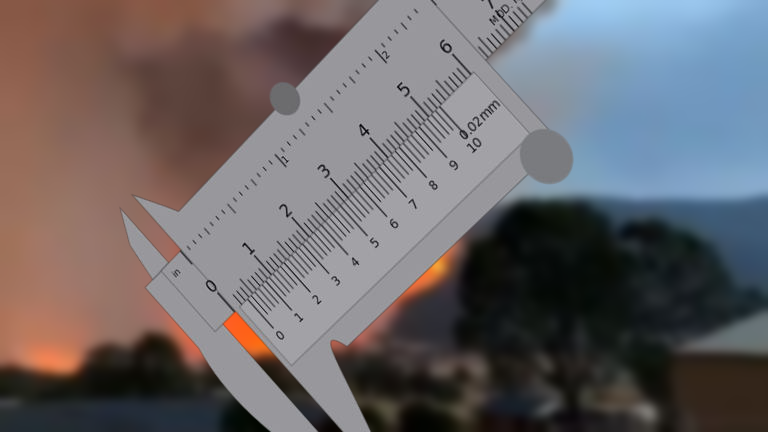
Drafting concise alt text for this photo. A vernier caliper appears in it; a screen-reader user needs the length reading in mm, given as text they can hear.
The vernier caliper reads 3.5 mm
